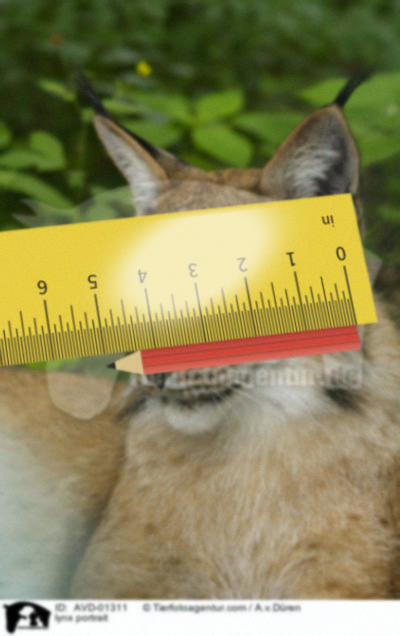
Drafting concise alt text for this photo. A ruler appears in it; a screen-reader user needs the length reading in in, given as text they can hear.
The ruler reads 5 in
